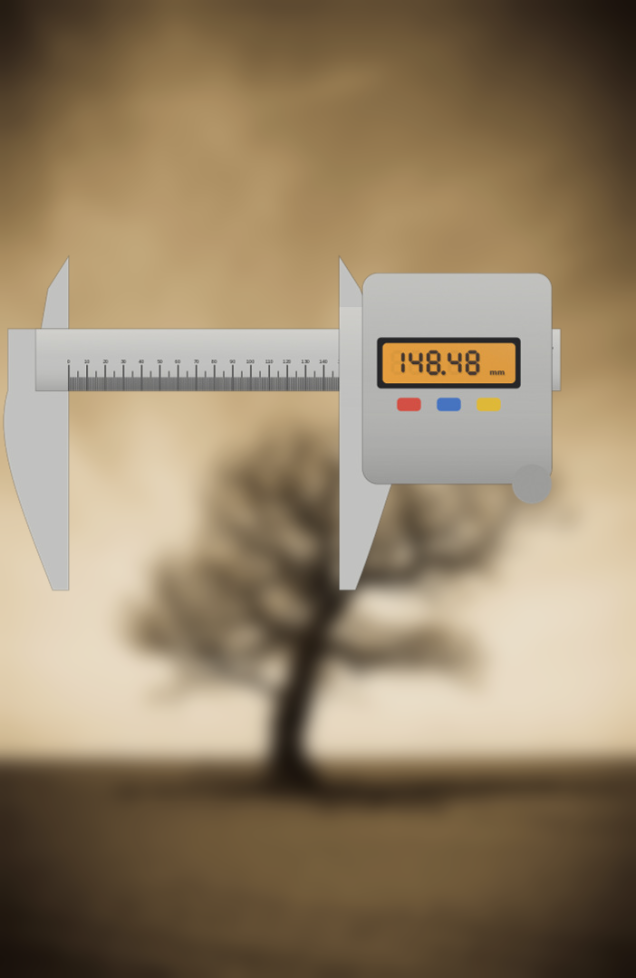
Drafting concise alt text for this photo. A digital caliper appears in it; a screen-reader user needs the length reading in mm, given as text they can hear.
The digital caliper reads 148.48 mm
